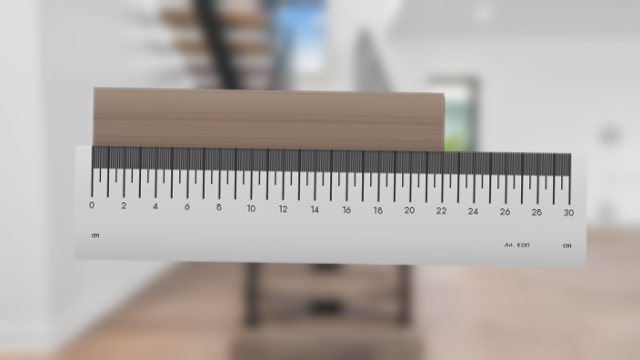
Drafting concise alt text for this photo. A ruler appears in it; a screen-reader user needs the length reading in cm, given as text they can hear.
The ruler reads 22 cm
